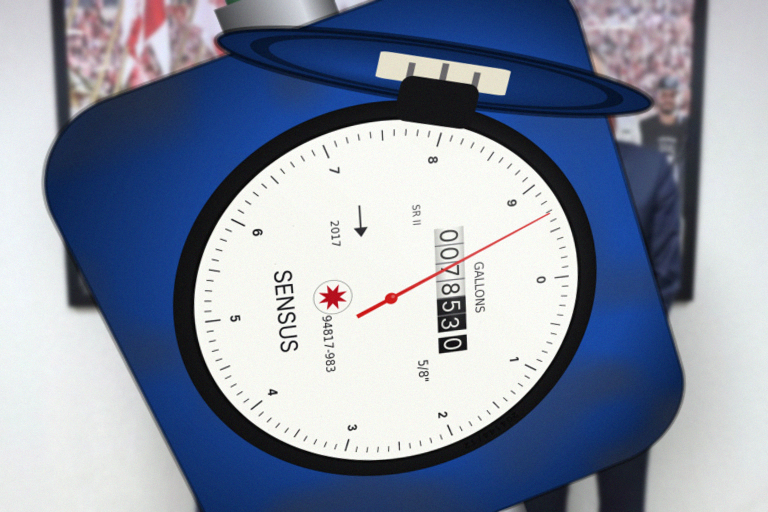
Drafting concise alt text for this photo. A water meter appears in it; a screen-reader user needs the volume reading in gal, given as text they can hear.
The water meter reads 78529.3 gal
